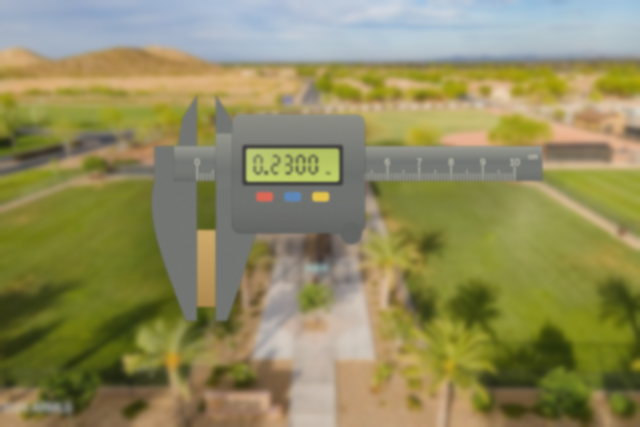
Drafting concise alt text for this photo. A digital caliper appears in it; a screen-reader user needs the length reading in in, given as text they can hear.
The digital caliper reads 0.2300 in
